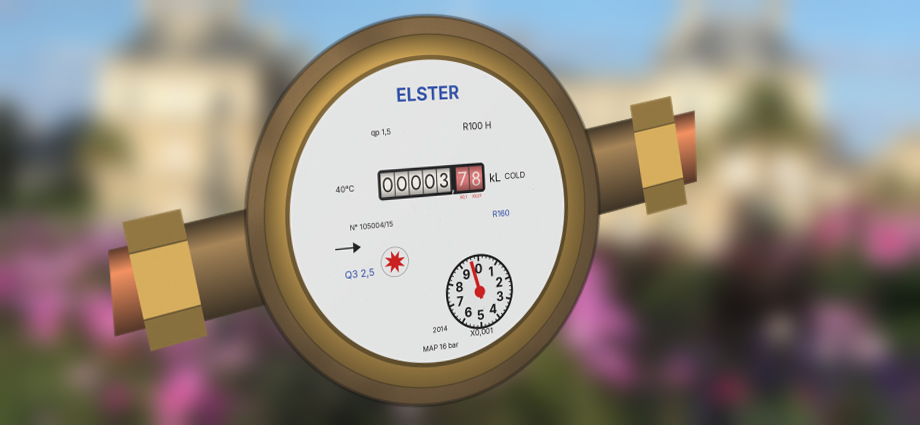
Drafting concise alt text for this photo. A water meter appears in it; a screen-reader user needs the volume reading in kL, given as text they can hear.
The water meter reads 3.779 kL
